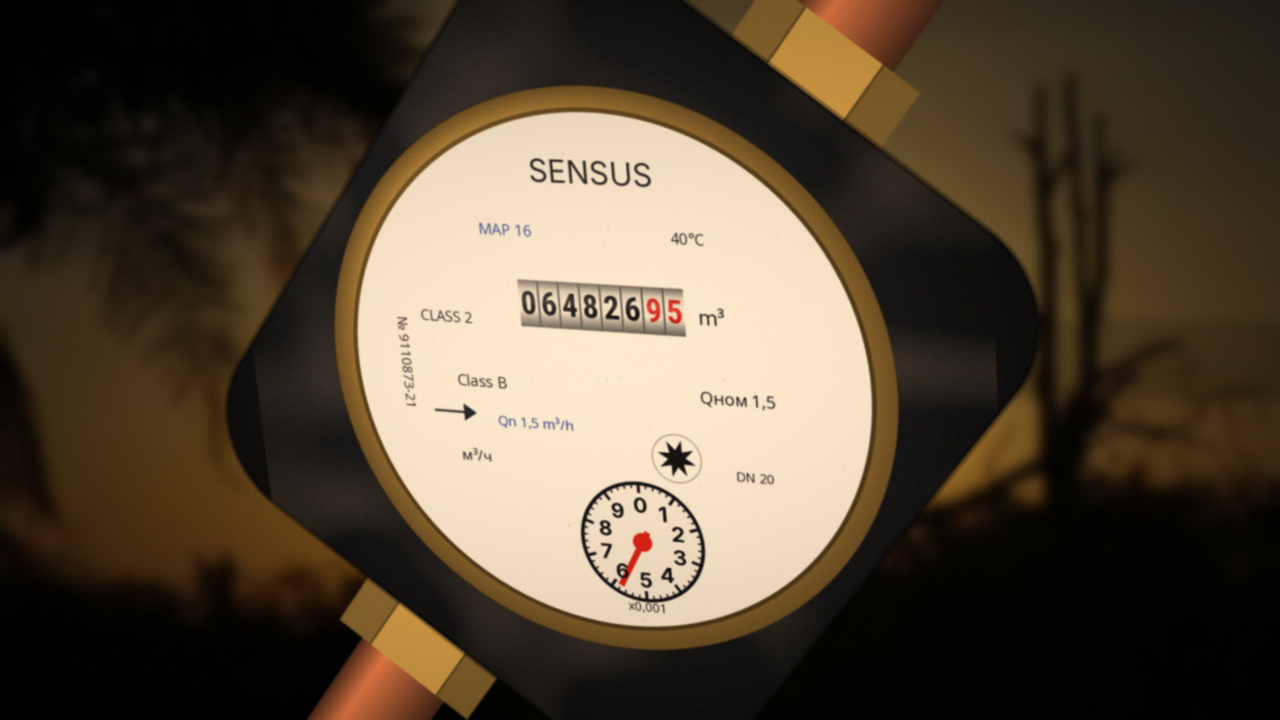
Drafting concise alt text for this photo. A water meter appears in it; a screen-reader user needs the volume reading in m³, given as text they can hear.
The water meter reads 64826.955 m³
